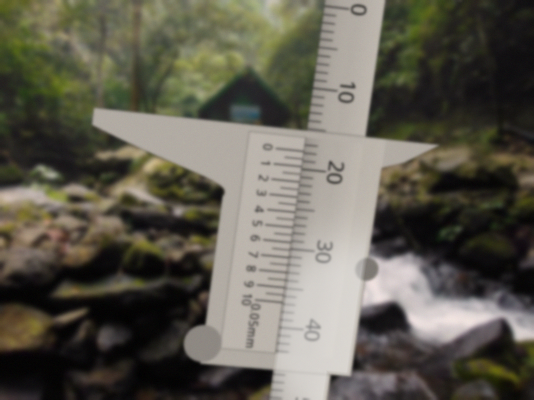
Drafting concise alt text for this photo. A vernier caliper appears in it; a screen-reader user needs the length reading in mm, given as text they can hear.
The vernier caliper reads 17.8 mm
